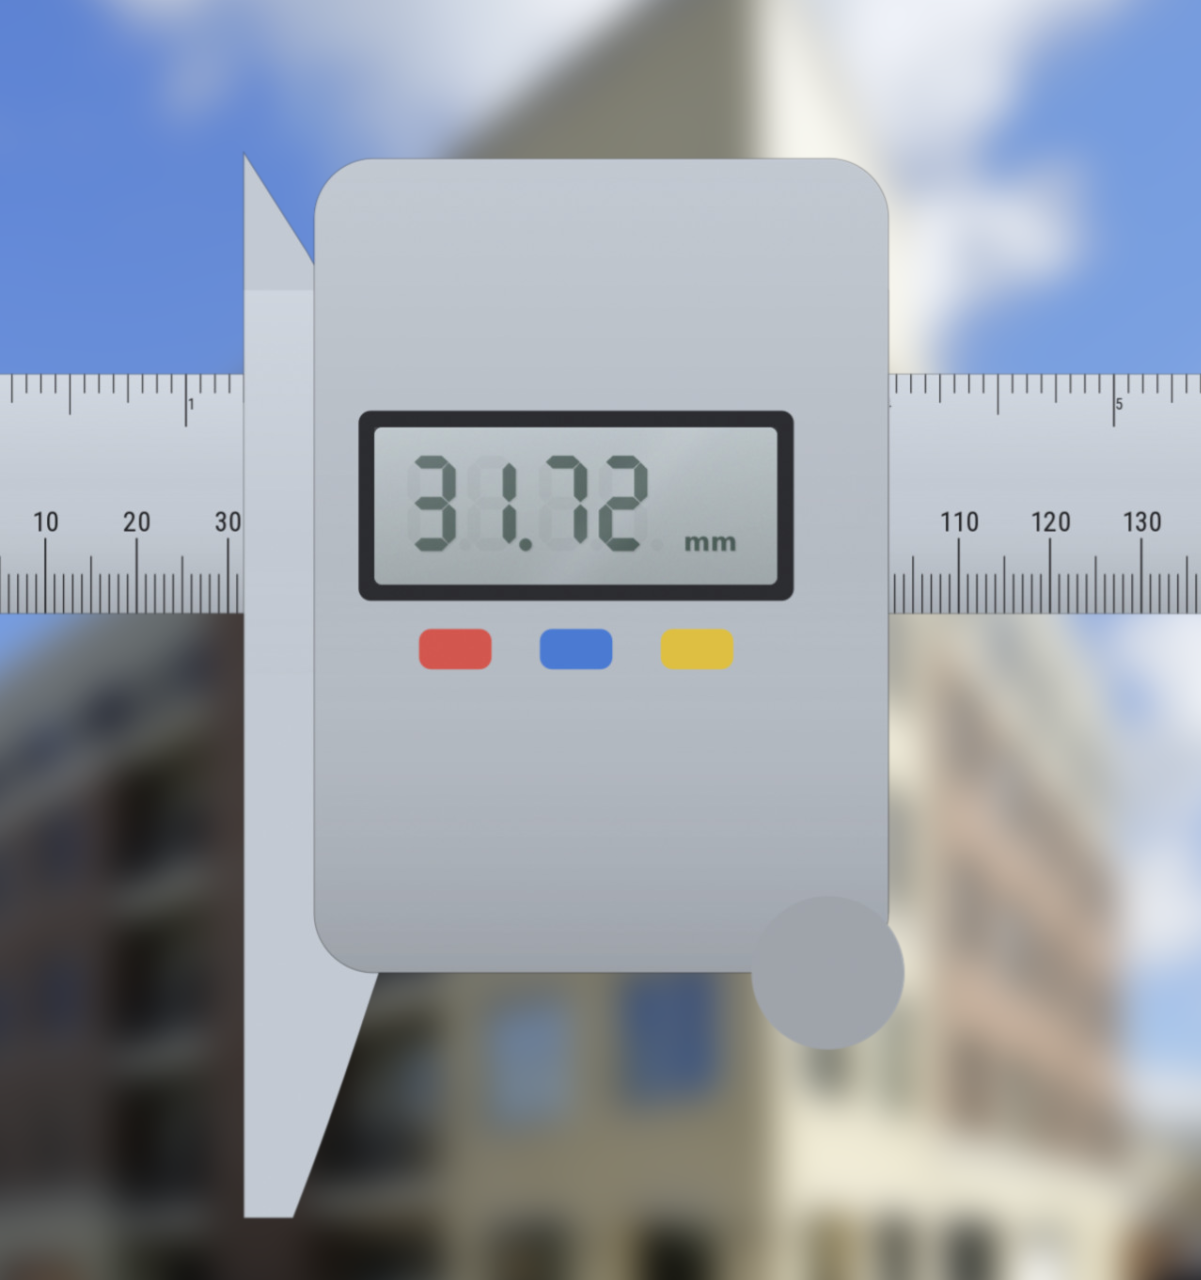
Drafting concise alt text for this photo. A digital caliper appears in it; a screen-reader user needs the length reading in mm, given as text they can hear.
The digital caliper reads 31.72 mm
